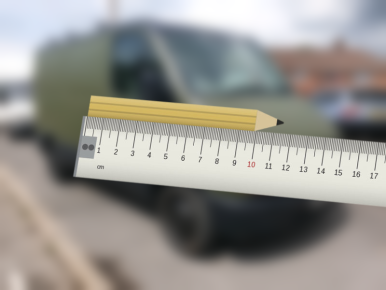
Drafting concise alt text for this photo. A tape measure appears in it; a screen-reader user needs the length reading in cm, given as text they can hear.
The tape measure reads 11.5 cm
